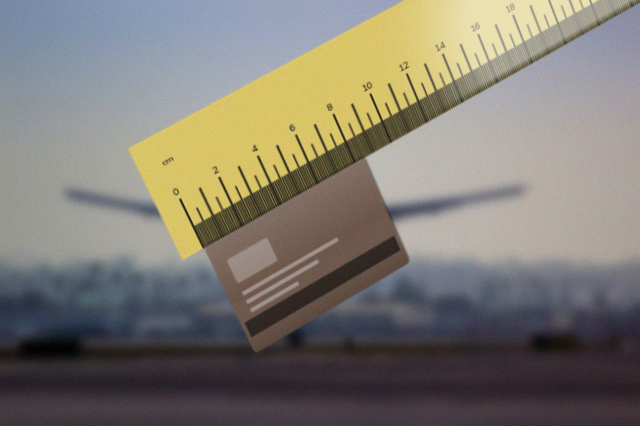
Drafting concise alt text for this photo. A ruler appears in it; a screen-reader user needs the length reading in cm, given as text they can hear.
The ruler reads 8.5 cm
